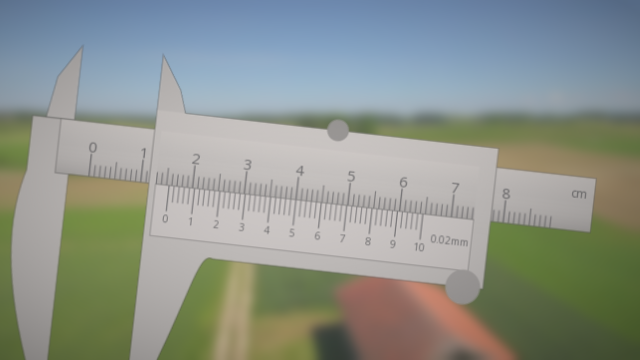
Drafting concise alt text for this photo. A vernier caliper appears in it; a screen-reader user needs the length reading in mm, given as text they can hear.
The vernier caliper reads 15.5 mm
